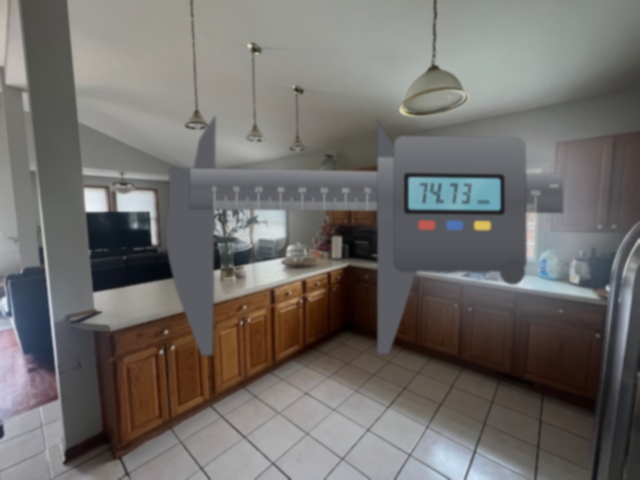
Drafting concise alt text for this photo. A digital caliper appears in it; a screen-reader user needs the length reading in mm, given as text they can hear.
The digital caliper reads 74.73 mm
